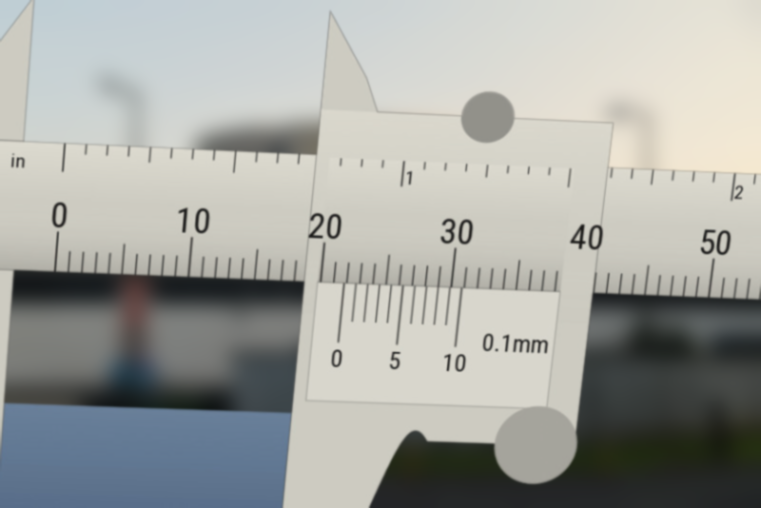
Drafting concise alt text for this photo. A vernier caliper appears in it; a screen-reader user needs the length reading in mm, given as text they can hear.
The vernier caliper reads 21.8 mm
